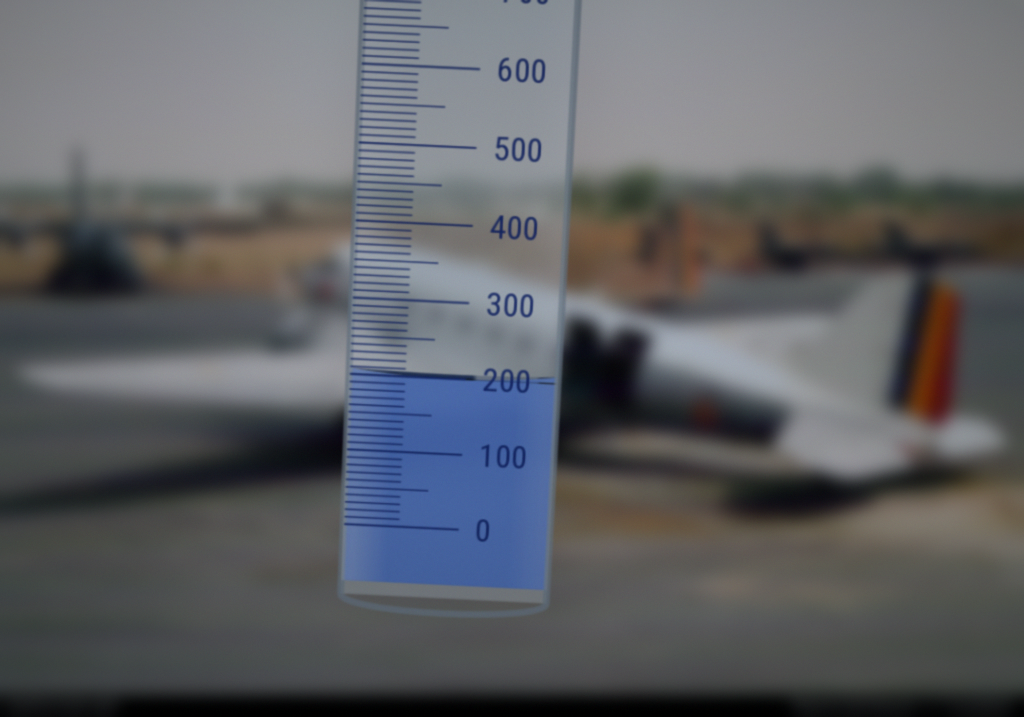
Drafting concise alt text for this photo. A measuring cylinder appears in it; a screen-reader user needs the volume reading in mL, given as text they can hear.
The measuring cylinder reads 200 mL
